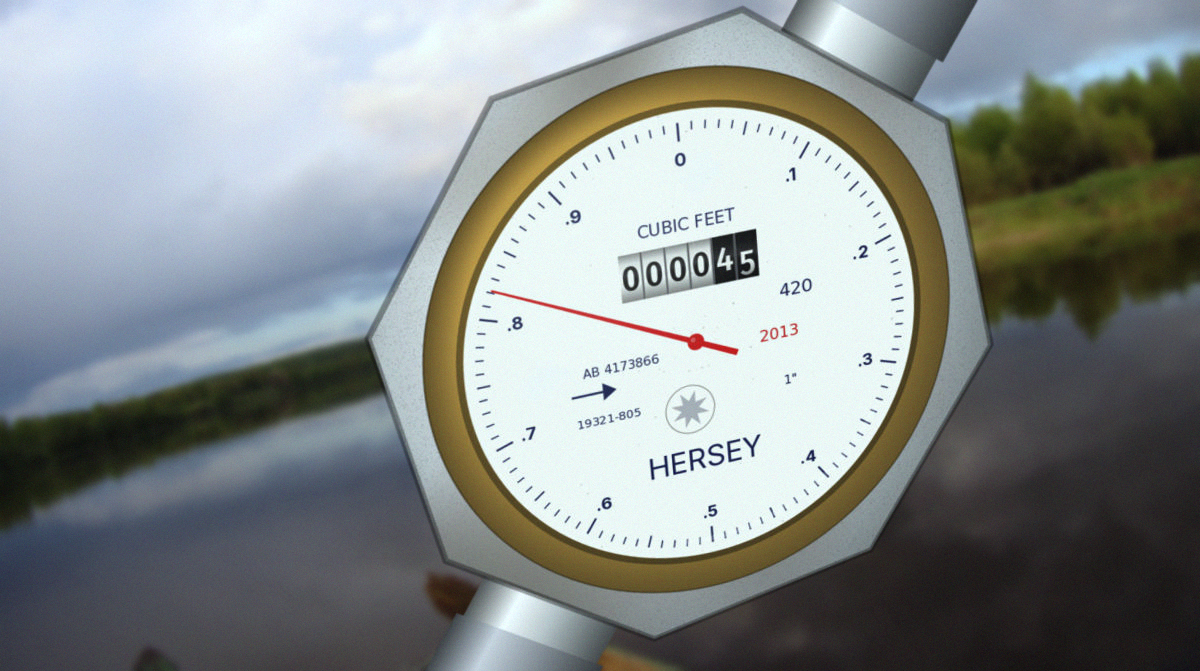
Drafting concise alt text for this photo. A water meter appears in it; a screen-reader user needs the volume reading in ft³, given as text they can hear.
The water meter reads 44.82 ft³
